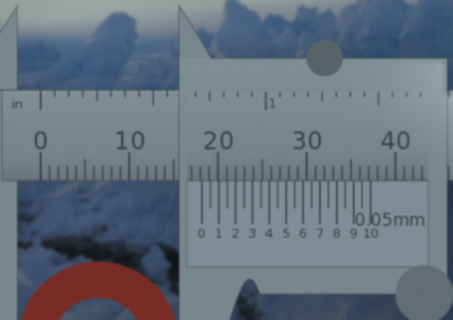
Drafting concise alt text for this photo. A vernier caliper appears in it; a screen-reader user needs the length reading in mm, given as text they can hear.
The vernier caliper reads 18.2 mm
